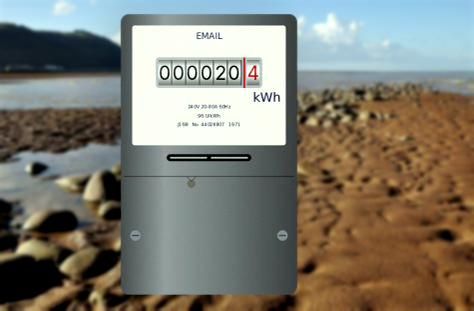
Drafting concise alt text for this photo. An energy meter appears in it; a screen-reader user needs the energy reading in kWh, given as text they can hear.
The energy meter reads 20.4 kWh
